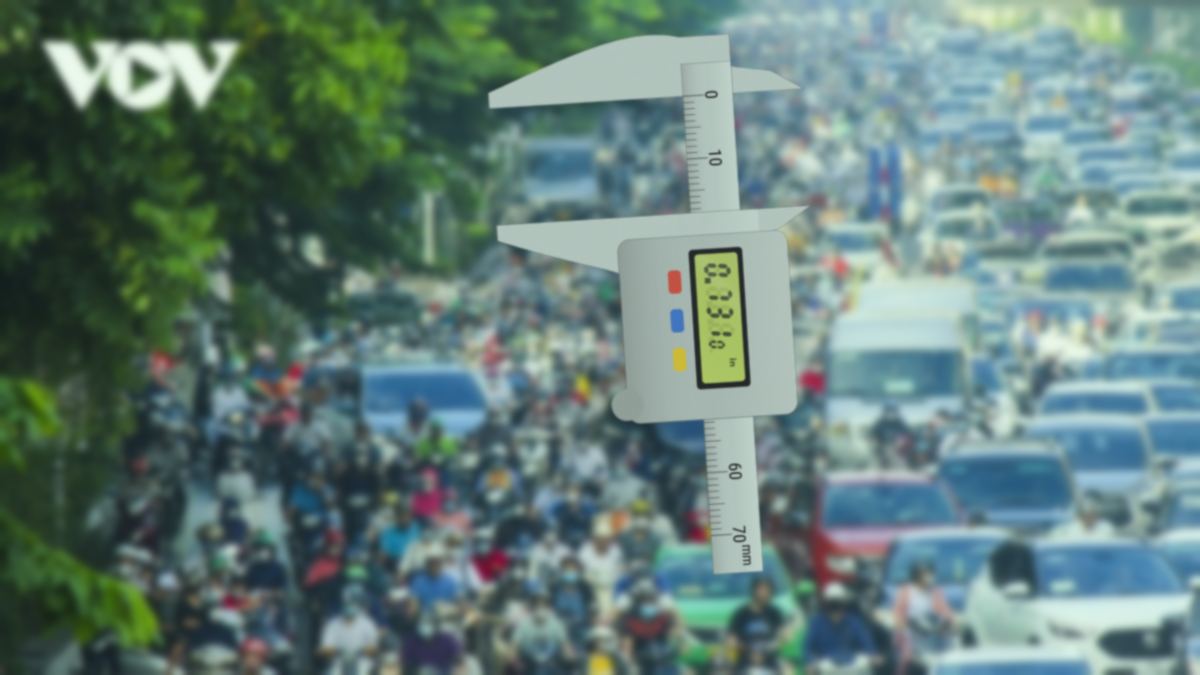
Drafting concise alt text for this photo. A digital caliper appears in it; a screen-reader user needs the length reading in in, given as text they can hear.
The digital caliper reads 0.7310 in
